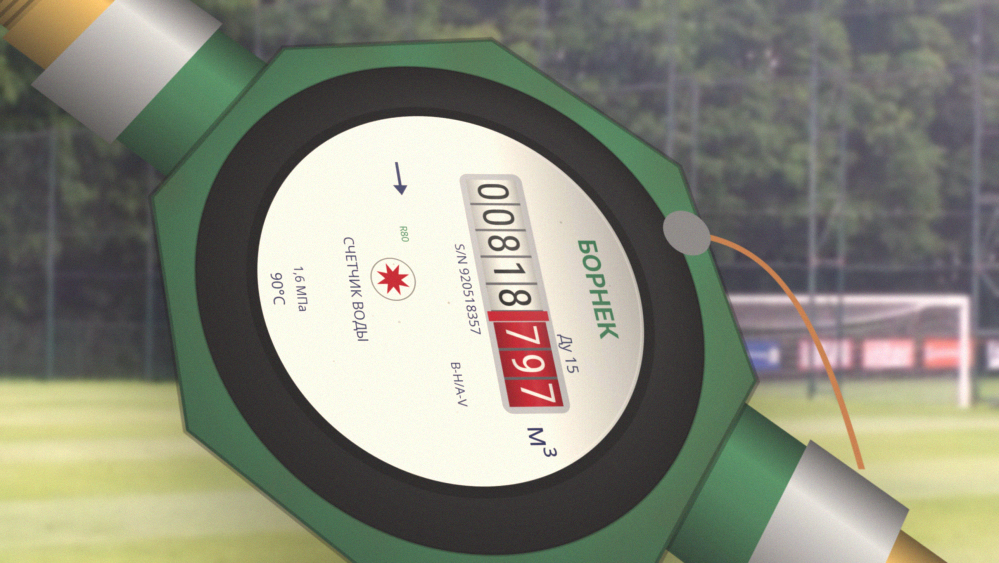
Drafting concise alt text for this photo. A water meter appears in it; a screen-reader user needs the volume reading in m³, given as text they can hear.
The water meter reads 818.797 m³
